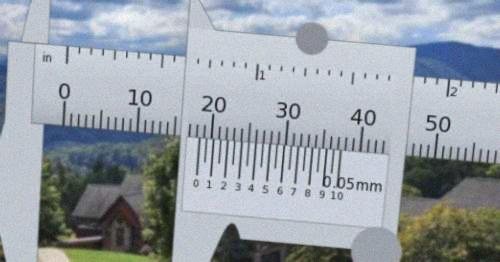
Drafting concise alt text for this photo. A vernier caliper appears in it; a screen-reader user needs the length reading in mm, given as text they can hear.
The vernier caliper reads 18.4 mm
